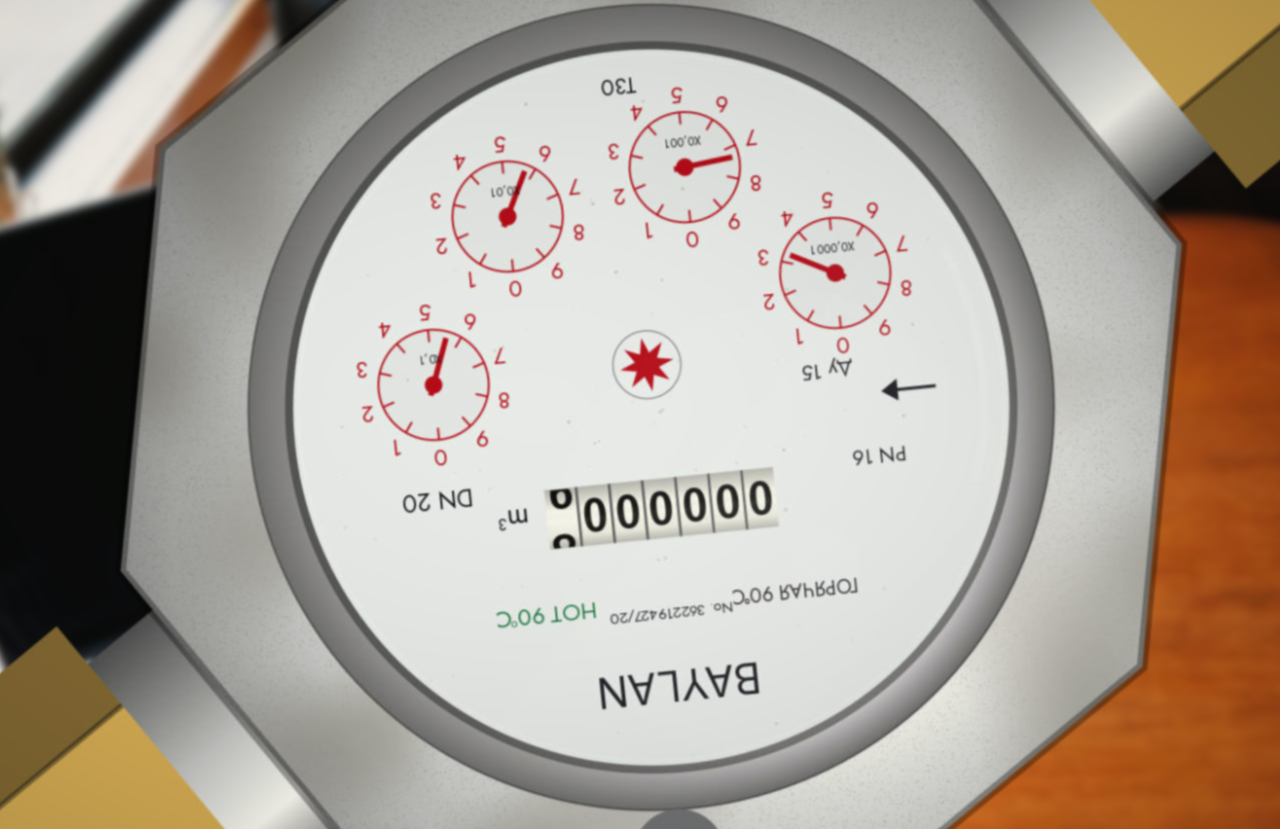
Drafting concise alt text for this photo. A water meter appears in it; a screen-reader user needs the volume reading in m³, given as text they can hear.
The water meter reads 8.5573 m³
